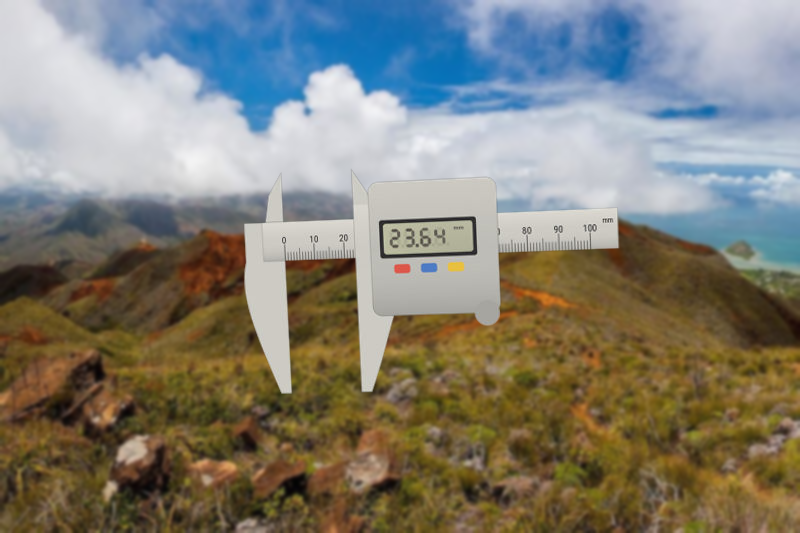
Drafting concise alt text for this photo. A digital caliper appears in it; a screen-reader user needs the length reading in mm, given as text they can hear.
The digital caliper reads 23.64 mm
